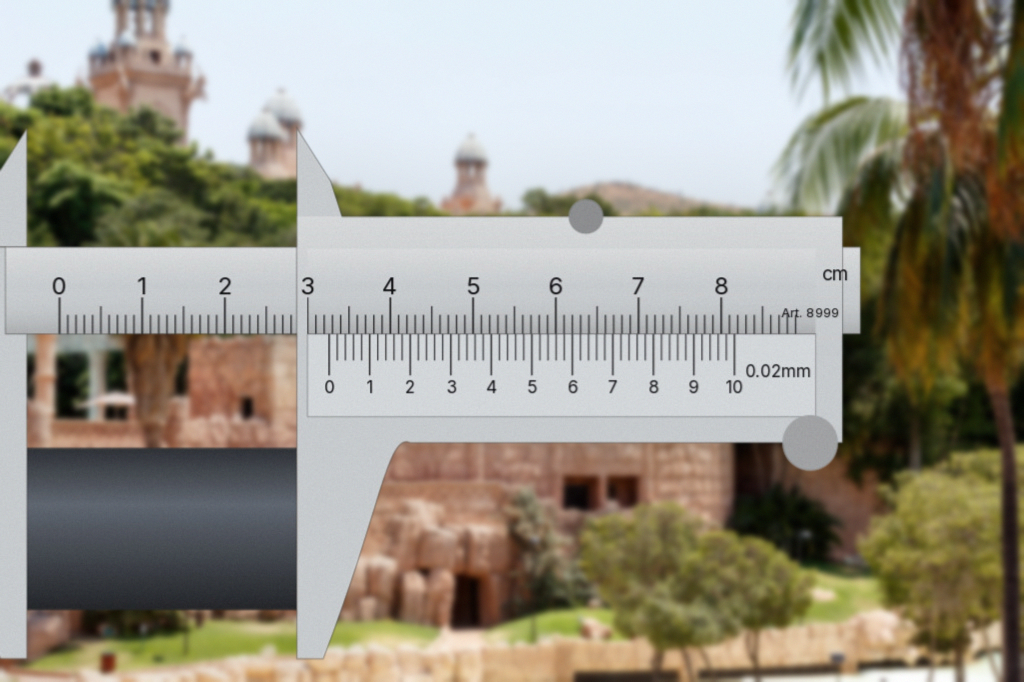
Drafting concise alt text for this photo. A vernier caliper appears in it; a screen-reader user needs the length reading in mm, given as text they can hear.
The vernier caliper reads 32.6 mm
